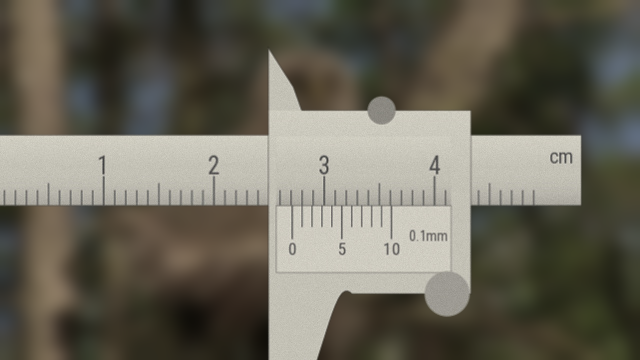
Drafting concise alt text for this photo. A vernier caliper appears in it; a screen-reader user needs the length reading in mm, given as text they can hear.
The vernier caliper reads 27.1 mm
